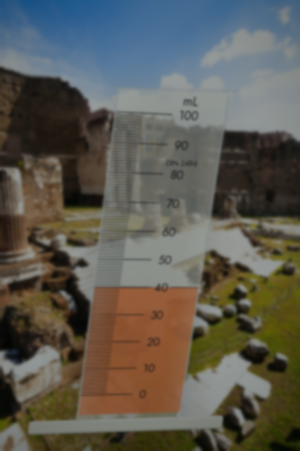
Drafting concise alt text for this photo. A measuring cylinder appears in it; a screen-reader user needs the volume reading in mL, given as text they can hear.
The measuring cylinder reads 40 mL
